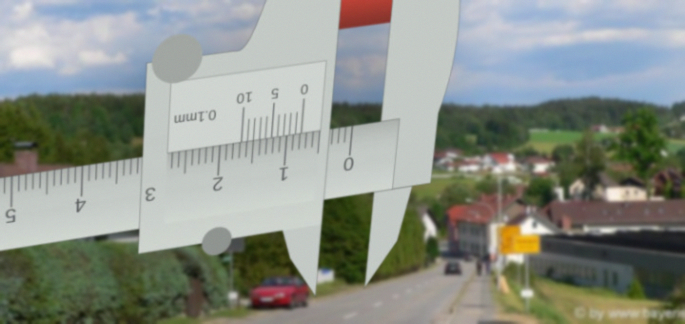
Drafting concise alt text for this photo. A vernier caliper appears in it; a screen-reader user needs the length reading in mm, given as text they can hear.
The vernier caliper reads 7.8 mm
